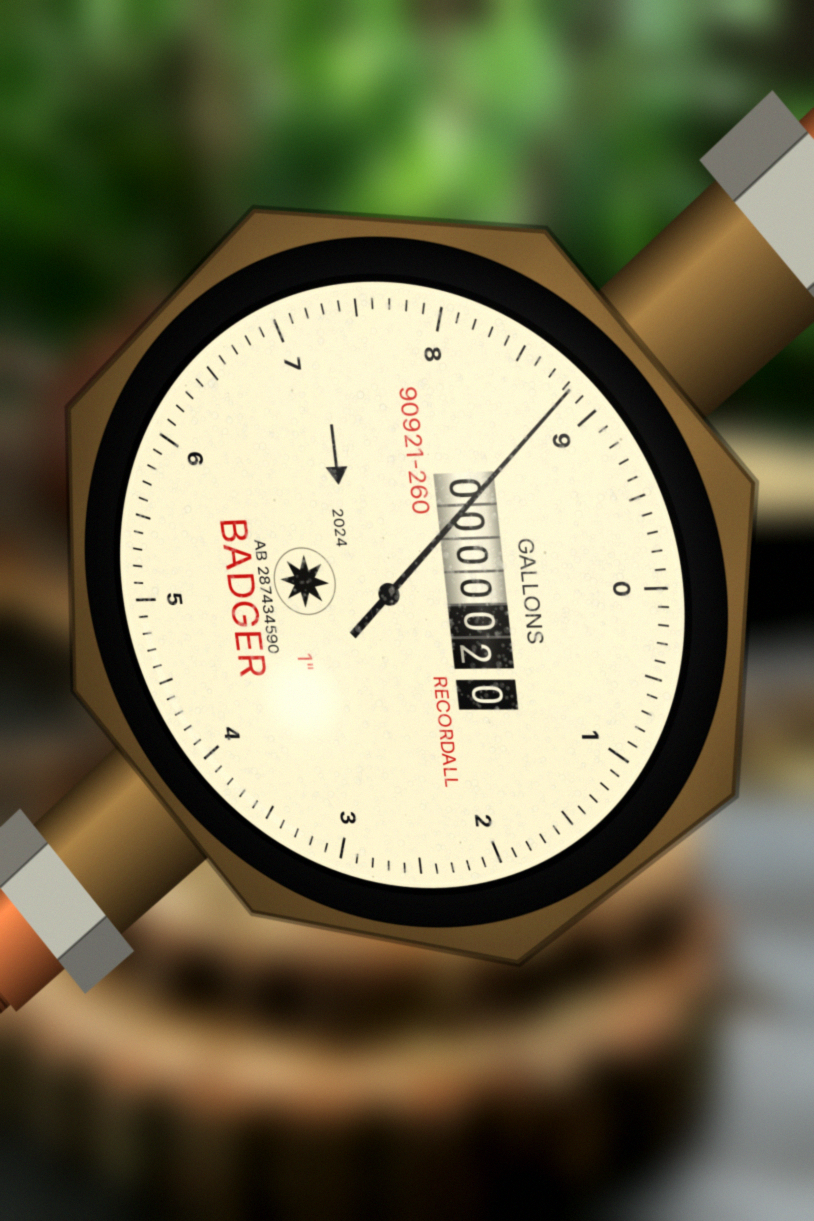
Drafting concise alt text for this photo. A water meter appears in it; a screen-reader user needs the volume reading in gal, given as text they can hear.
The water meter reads 18.8 gal
